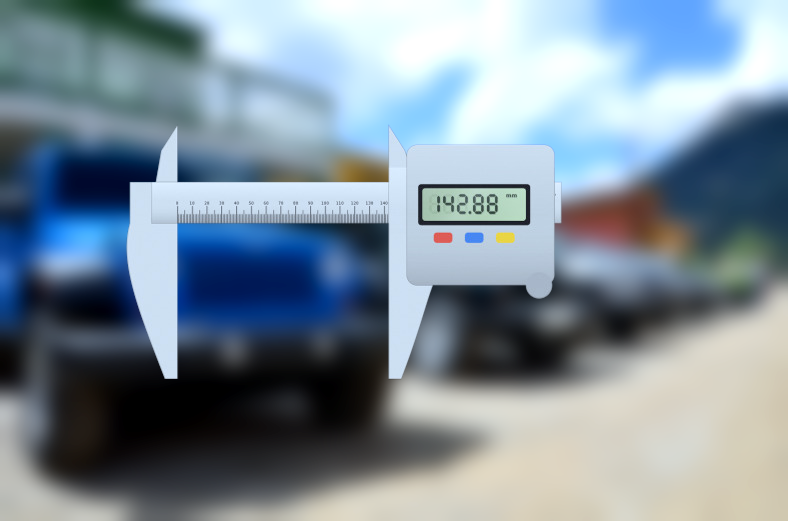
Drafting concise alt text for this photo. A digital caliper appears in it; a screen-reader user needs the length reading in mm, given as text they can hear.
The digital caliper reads 142.88 mm
